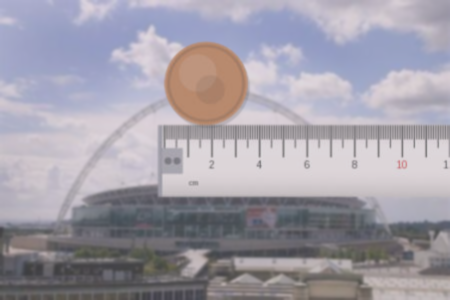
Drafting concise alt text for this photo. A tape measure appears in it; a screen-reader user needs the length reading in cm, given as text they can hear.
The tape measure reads 3.5 cm
